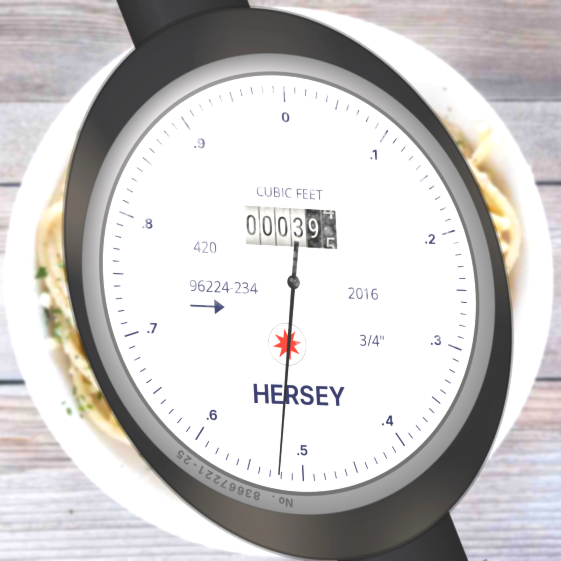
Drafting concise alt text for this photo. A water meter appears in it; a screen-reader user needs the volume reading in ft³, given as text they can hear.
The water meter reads 394.52 ft³
